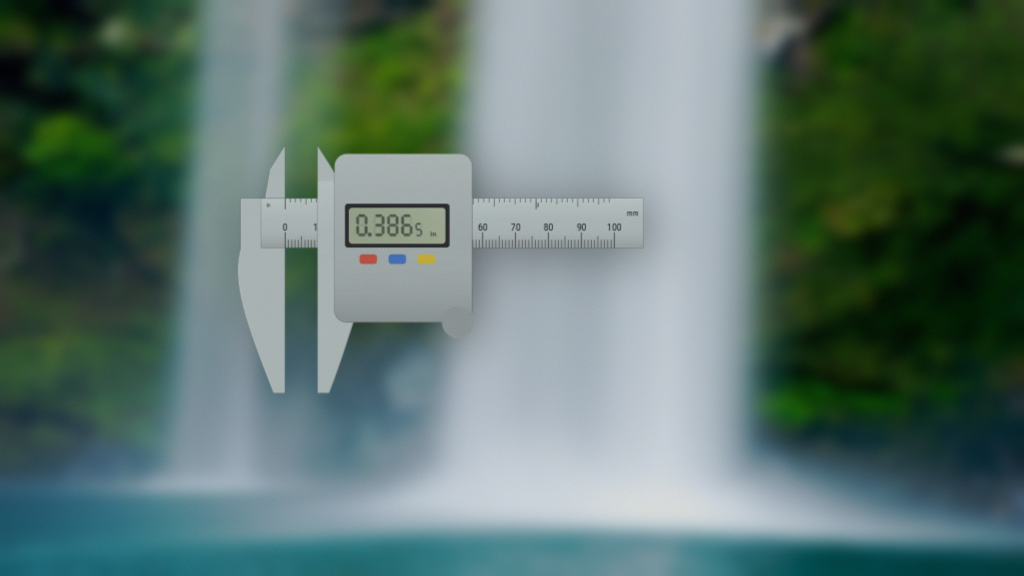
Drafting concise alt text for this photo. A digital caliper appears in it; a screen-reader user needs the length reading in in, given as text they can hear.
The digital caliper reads 0.3865 in
